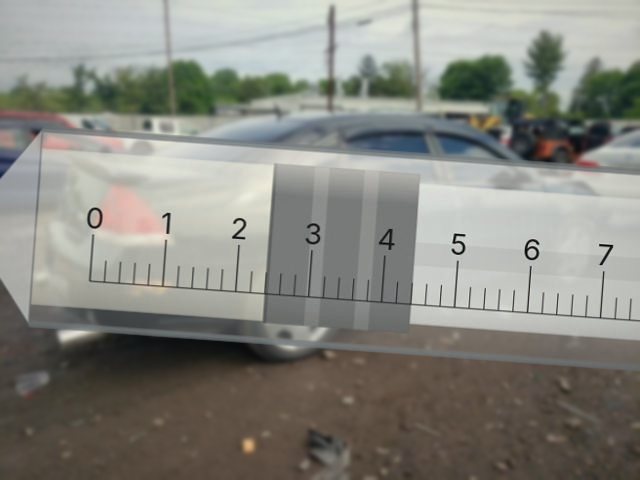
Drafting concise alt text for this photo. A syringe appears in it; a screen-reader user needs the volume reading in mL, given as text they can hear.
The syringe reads 2.4 mL
